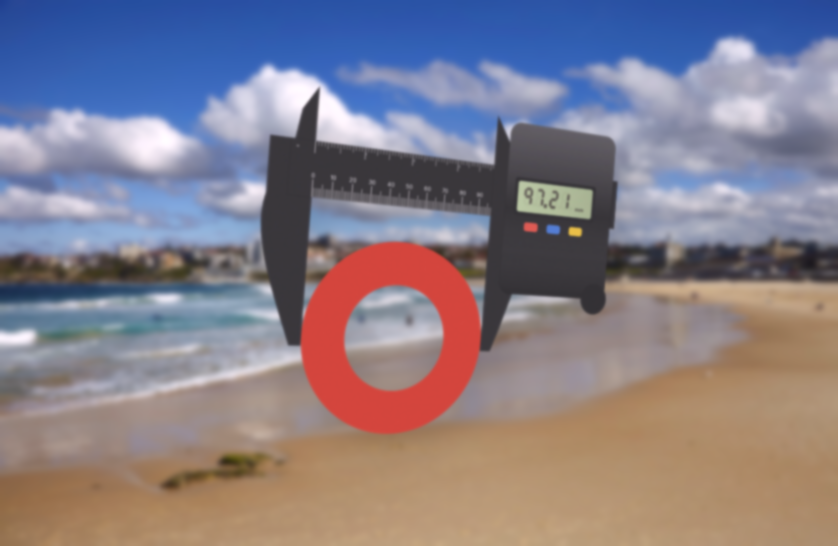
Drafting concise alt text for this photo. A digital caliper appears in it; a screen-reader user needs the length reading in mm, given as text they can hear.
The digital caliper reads 97.21 mm
